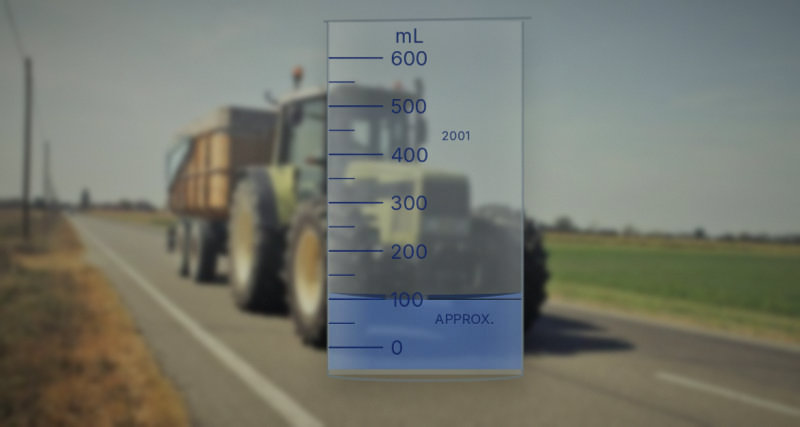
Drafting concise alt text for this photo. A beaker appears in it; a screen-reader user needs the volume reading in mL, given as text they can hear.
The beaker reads 100 mL
